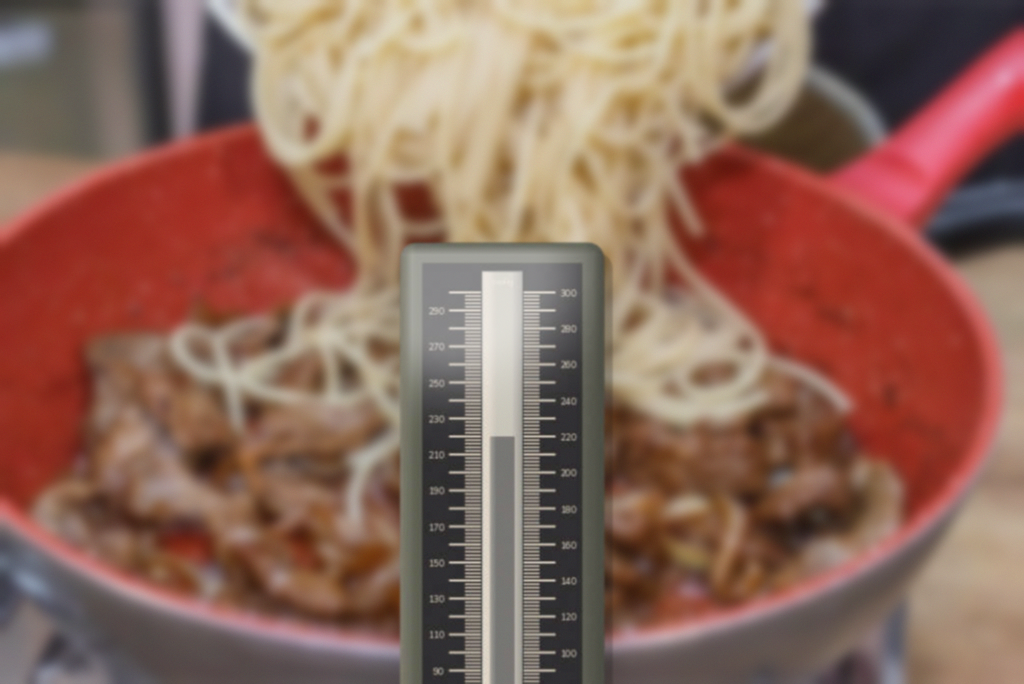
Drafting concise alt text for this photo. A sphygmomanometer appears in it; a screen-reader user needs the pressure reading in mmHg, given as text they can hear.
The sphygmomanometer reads 220 mmHg
